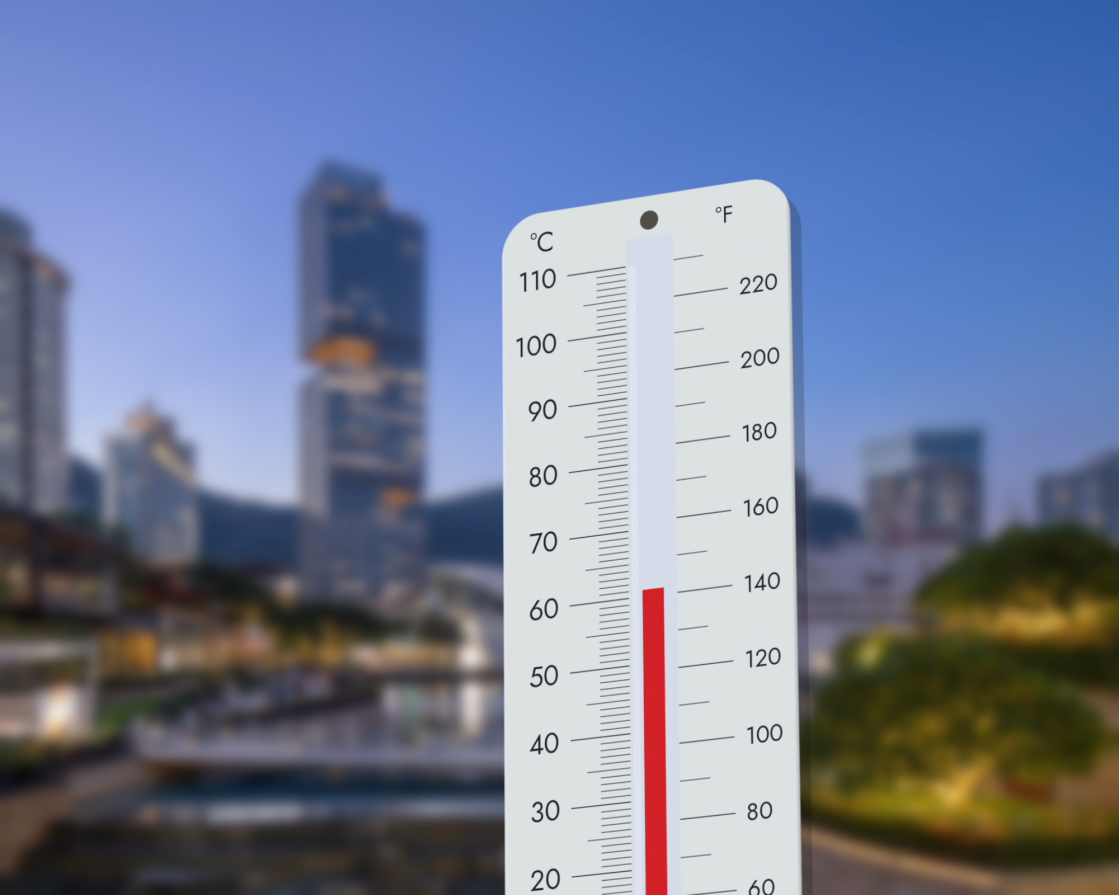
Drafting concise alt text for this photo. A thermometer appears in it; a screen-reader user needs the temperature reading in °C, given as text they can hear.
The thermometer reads 61 °C
